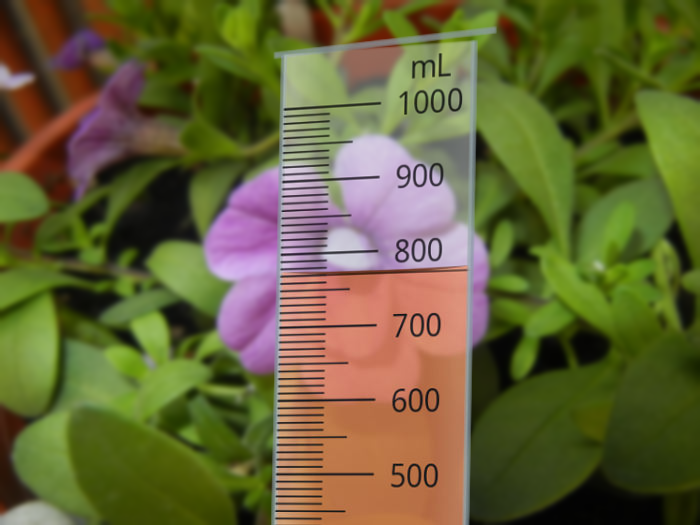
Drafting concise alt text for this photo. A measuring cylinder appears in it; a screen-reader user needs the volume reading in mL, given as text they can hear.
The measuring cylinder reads 770 mL
